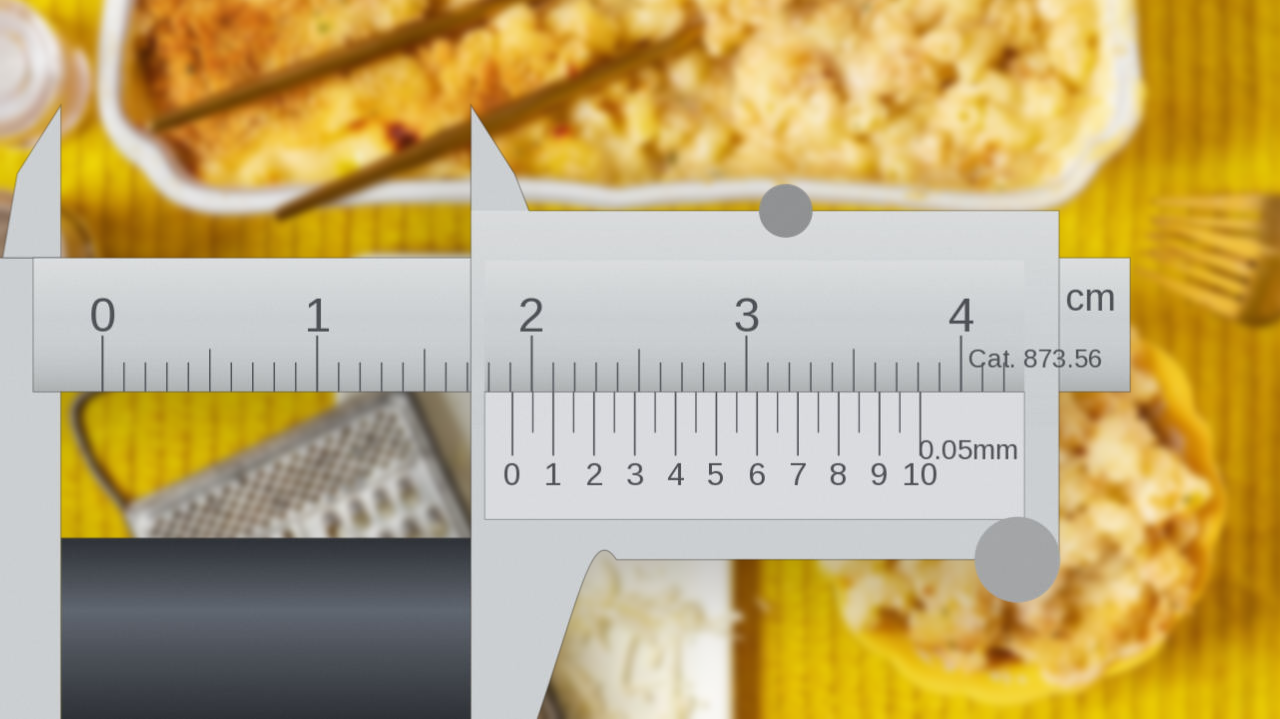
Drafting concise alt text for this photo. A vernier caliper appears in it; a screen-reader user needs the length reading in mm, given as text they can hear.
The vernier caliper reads 19.1 mm
